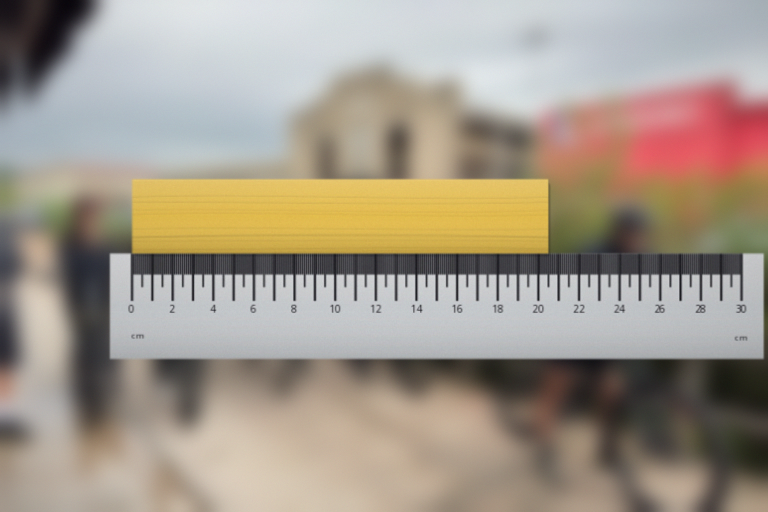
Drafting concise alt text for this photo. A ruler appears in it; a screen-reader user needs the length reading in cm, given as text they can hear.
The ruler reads 20.5 cm
